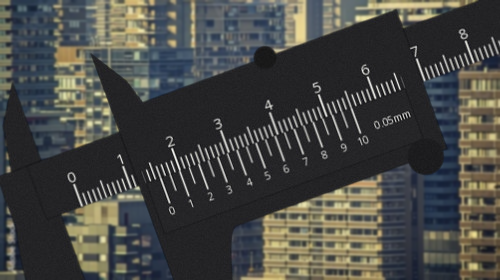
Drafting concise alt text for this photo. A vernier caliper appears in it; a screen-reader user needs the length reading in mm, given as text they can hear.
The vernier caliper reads 16.0 mm
